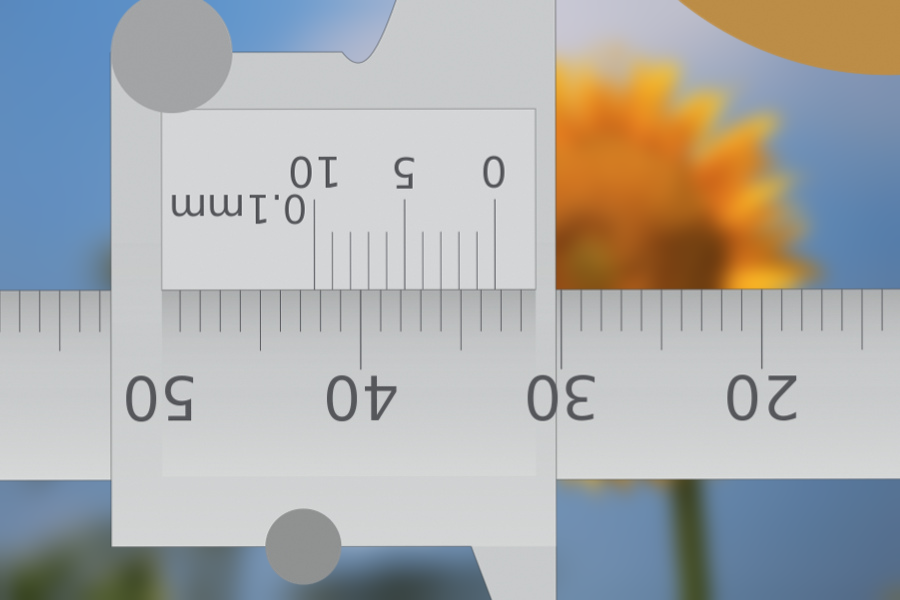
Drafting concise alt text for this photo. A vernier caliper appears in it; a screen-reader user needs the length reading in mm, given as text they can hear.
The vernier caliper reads 33.3 mm
